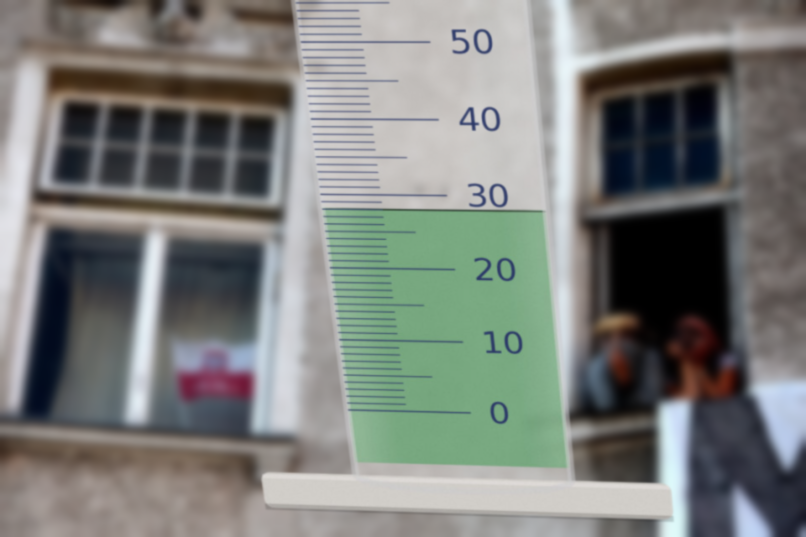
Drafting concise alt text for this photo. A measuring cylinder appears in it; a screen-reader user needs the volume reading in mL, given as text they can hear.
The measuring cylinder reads 28 mL
